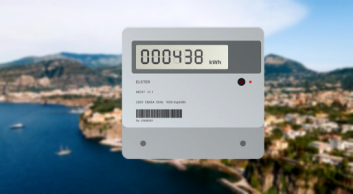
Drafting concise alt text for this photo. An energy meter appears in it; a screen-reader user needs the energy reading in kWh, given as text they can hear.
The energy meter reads 438 kWh
